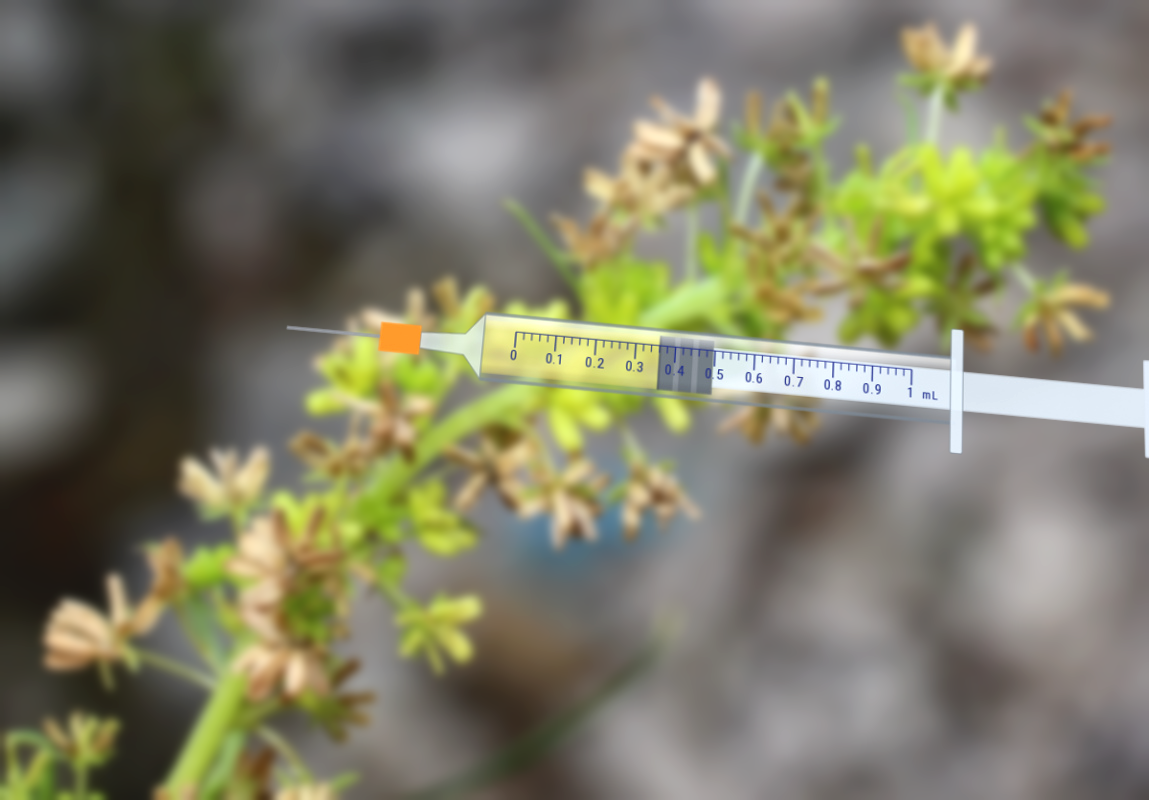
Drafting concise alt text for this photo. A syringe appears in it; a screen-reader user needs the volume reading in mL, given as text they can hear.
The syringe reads 0.36 mL
